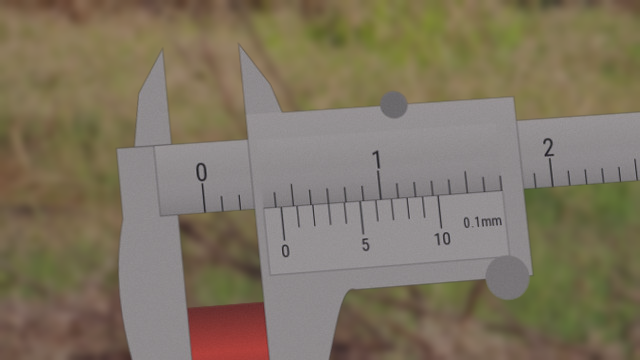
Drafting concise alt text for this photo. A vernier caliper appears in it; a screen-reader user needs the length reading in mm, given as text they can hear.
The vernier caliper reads 4.3 mm
